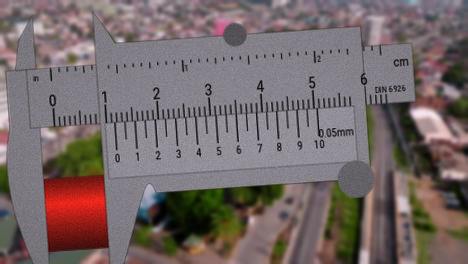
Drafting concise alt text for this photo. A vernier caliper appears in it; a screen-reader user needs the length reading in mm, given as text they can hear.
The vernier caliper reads 11.6 mm
